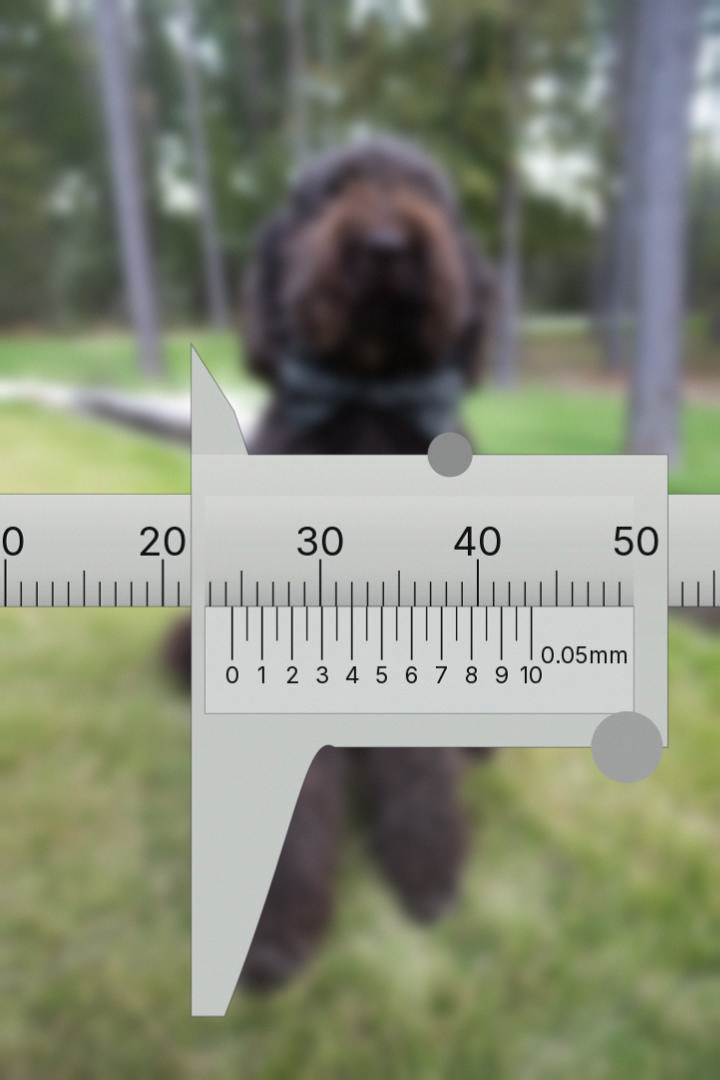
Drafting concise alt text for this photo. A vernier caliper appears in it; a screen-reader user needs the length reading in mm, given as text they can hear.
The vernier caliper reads 24.4 mm
